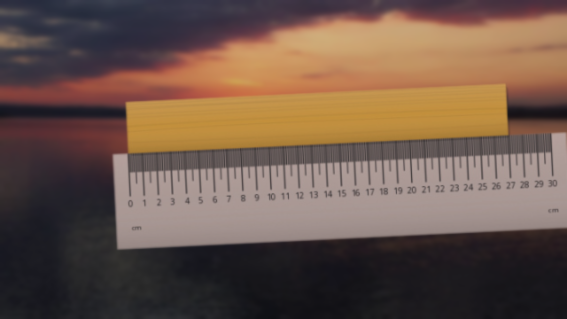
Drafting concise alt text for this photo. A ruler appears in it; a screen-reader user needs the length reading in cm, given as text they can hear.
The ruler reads 27 cm
